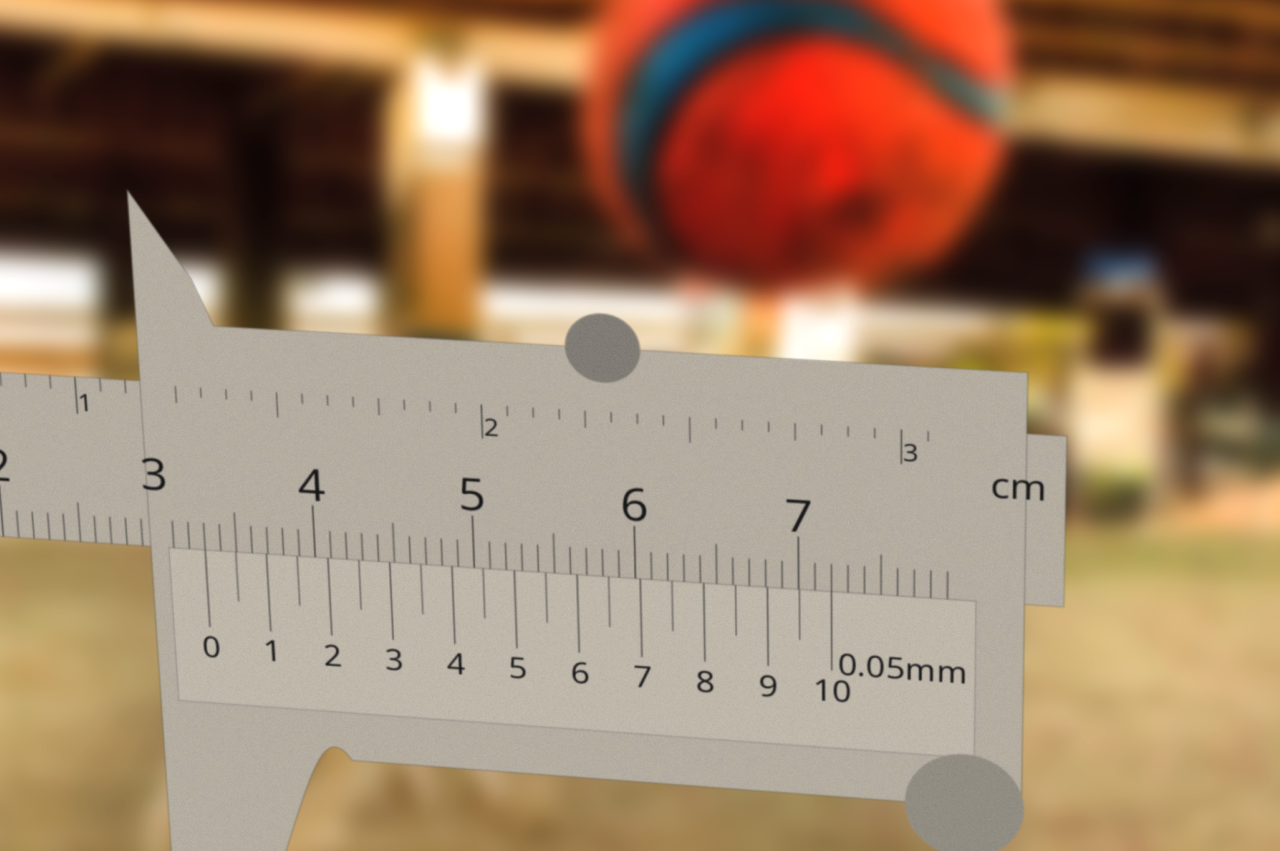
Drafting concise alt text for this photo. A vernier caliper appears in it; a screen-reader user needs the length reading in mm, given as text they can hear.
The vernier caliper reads 33.0 mm
